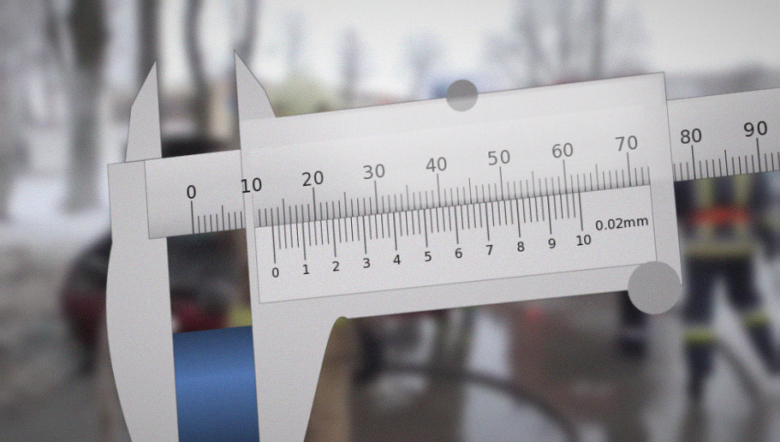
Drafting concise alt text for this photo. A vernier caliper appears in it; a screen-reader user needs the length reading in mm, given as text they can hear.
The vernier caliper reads 13.0 mm
